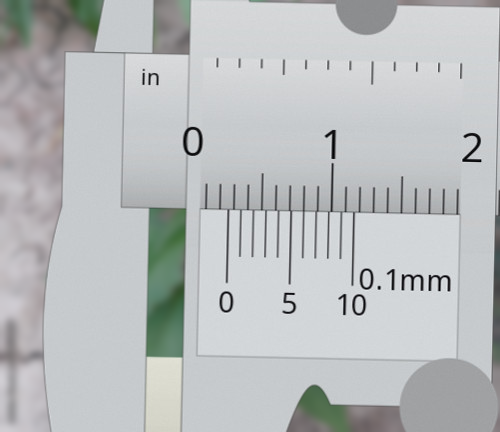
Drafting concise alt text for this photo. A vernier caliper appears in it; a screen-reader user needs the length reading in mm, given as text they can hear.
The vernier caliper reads 2.6 mm
